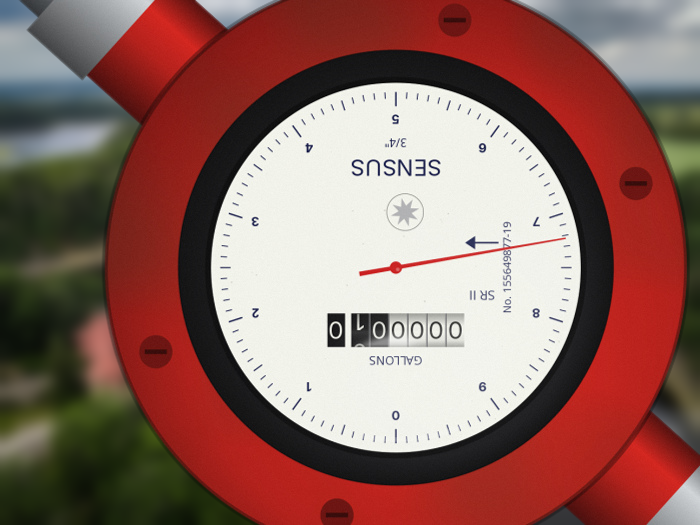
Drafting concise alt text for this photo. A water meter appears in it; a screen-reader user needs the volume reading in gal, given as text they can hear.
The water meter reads 7.2 gal
